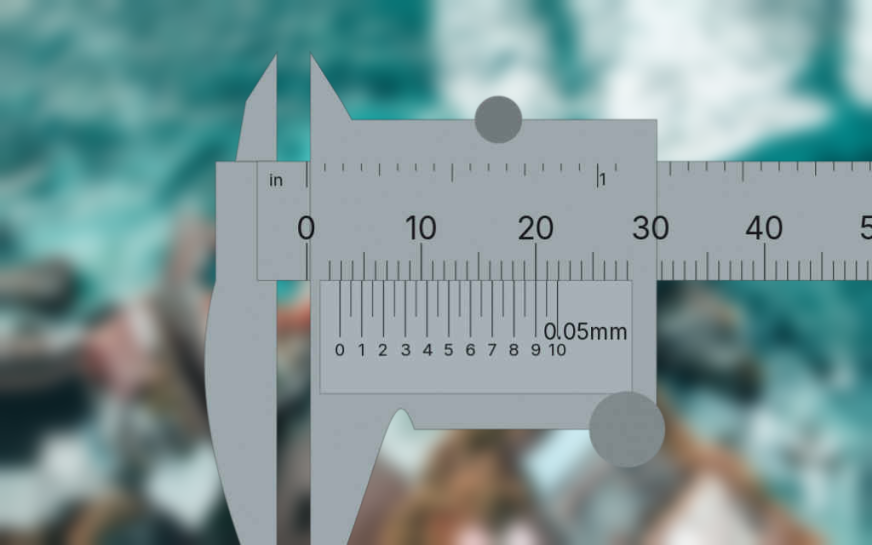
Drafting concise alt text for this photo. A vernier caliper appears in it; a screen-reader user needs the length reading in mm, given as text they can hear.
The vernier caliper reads 2.9 mm
